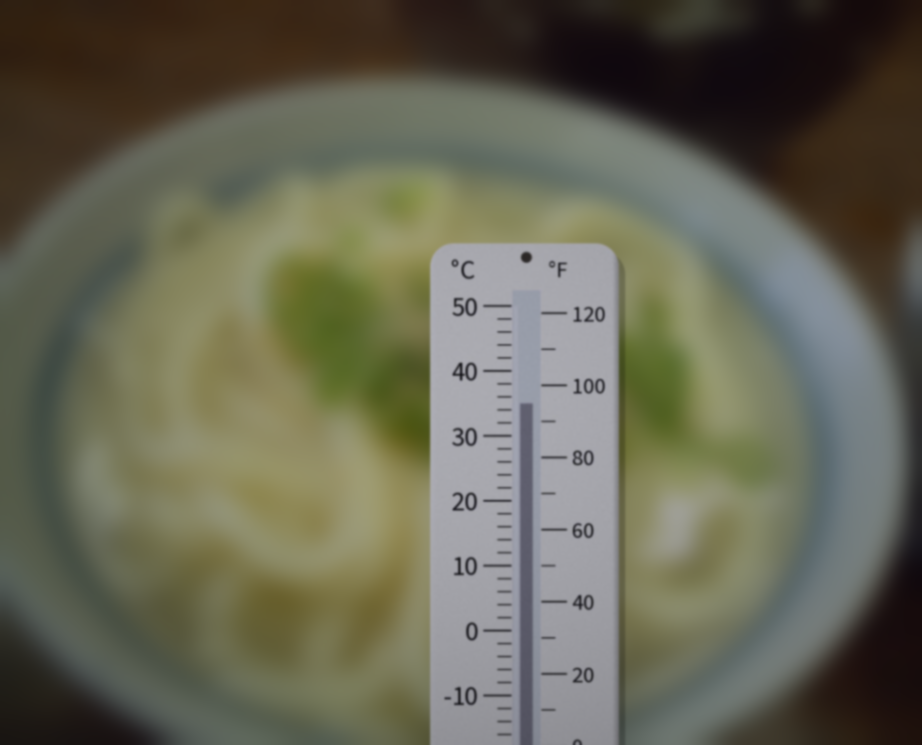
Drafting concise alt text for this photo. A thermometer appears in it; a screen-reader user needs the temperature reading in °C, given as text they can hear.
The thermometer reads 35 °C
